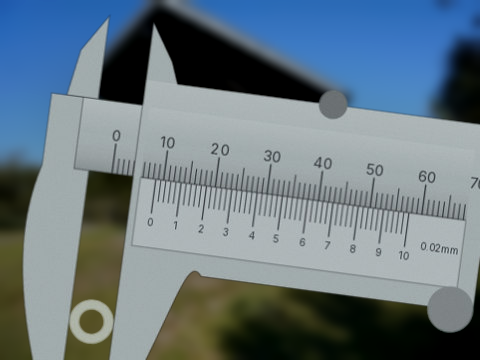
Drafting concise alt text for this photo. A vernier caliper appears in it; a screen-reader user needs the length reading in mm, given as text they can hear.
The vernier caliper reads 8.5 mm
